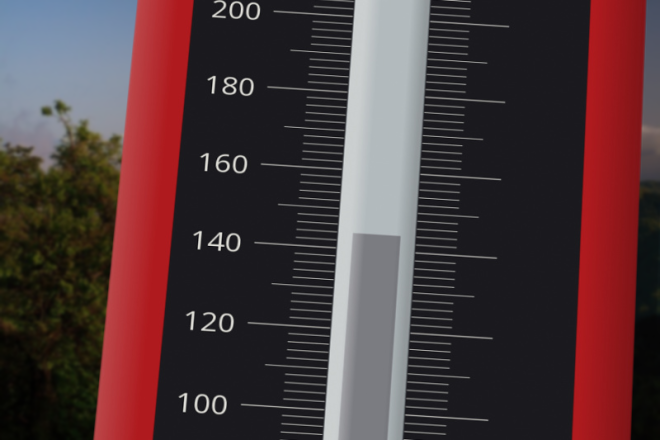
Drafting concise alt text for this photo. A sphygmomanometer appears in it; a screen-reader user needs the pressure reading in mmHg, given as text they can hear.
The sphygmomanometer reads 144 mmHg
